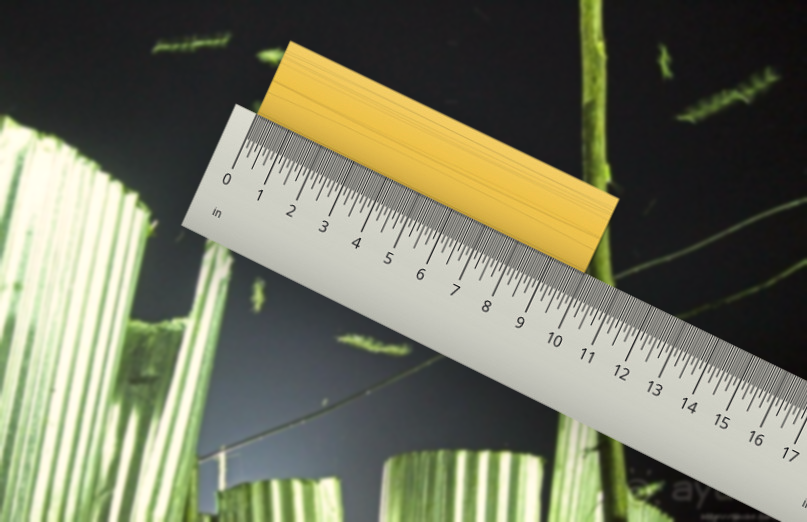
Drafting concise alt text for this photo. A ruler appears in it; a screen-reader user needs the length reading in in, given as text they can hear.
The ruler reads 10 in
